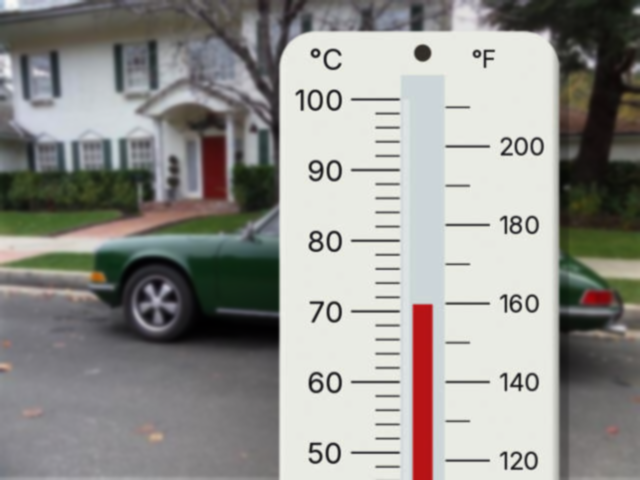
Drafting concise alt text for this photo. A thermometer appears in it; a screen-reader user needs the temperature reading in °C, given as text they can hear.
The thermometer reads 71 °C
